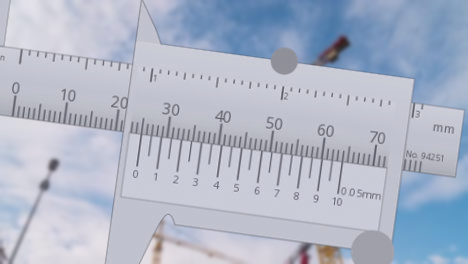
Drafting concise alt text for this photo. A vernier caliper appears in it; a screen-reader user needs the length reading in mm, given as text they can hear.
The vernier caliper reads 25.0 mm
